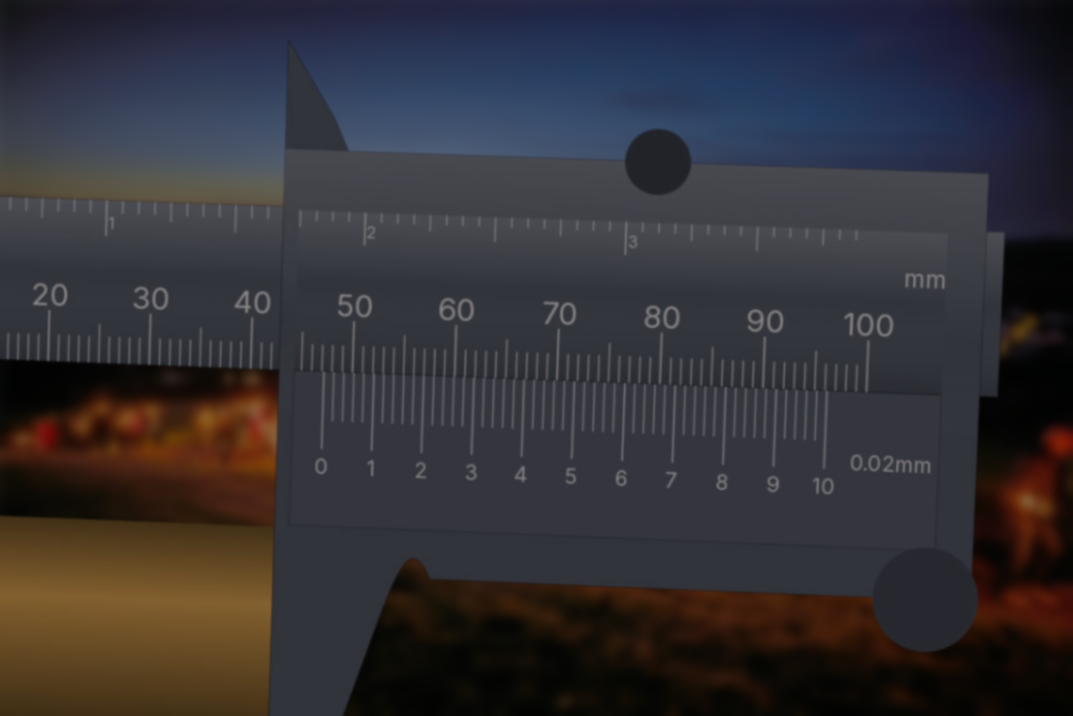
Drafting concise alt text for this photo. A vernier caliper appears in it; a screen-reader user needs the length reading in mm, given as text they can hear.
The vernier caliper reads 47.2 mm
